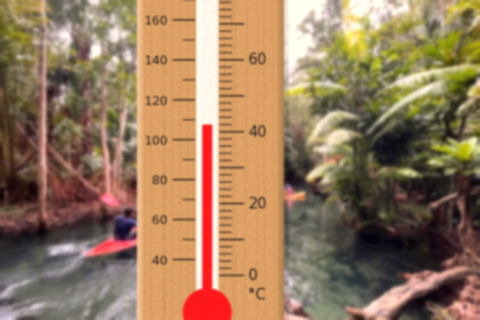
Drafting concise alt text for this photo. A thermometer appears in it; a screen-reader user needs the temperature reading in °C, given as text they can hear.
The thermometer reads 42 °C
